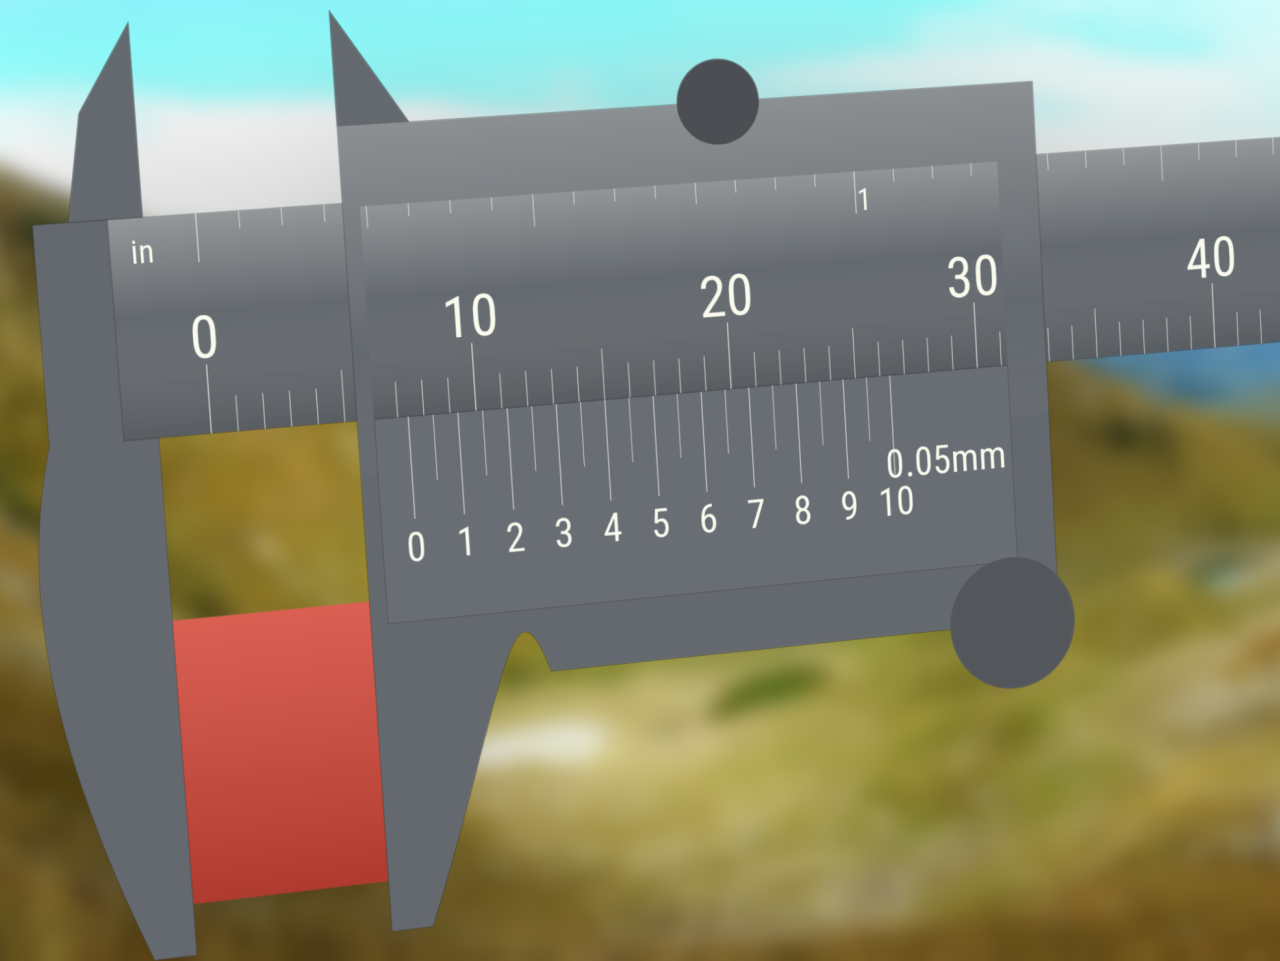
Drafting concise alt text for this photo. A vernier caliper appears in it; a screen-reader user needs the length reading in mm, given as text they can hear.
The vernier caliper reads 7.40 mm
